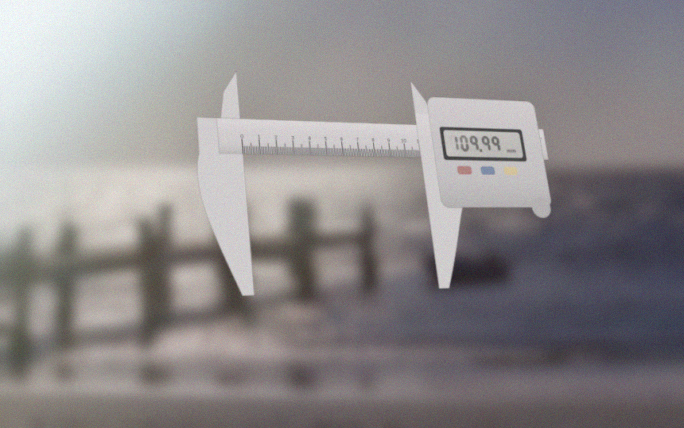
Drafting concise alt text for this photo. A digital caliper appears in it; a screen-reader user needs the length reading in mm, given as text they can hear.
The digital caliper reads 109.99 mm
